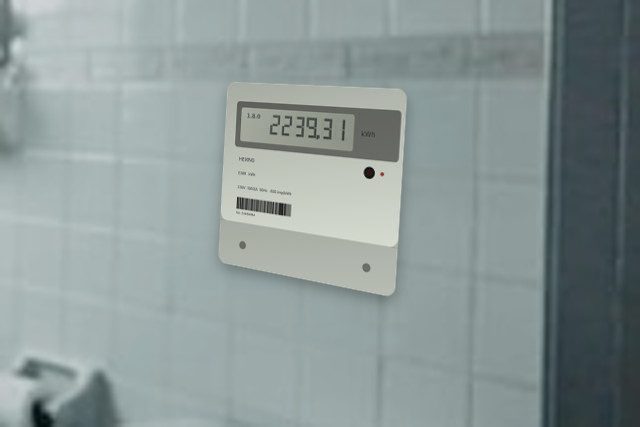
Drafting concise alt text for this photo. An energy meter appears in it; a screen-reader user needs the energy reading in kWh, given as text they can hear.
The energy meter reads 2239.31 kWh
